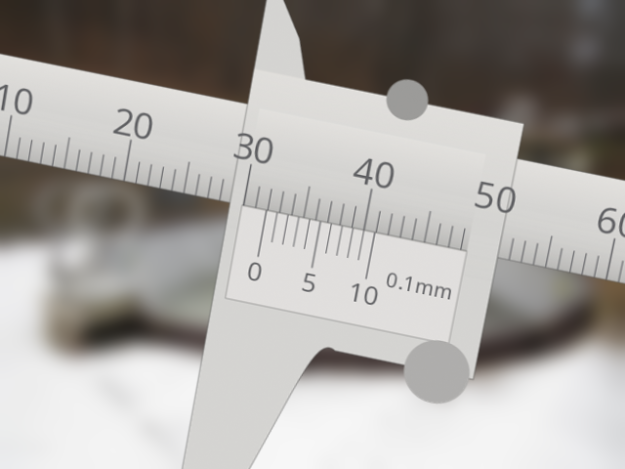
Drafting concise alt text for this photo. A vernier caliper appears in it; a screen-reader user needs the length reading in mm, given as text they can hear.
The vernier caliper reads 31.9 mm
